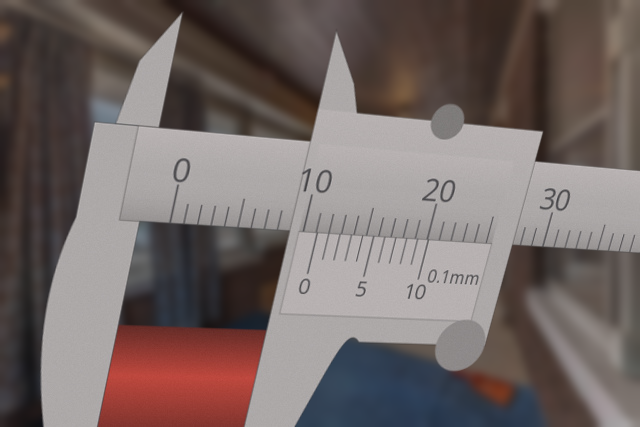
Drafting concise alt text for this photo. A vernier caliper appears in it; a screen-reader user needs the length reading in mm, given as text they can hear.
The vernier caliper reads 11.1 mm
